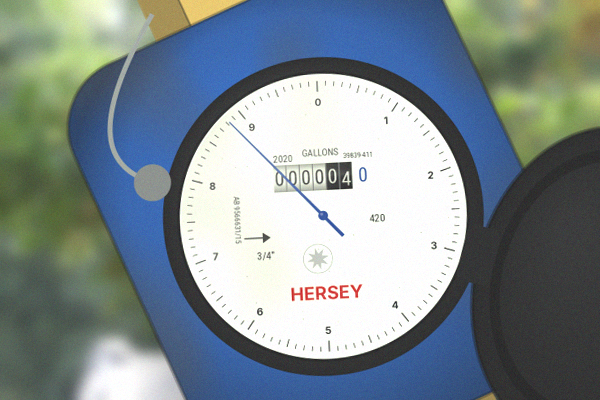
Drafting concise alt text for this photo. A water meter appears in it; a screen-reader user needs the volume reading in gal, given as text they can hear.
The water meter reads 38.8 gal
